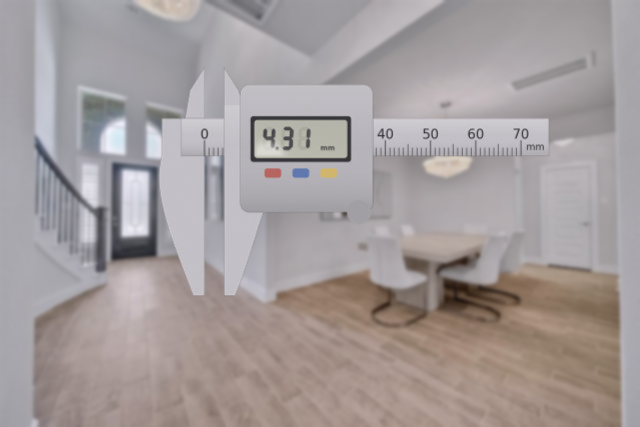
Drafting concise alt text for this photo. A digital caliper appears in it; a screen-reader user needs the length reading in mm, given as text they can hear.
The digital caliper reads 4.31 mm
